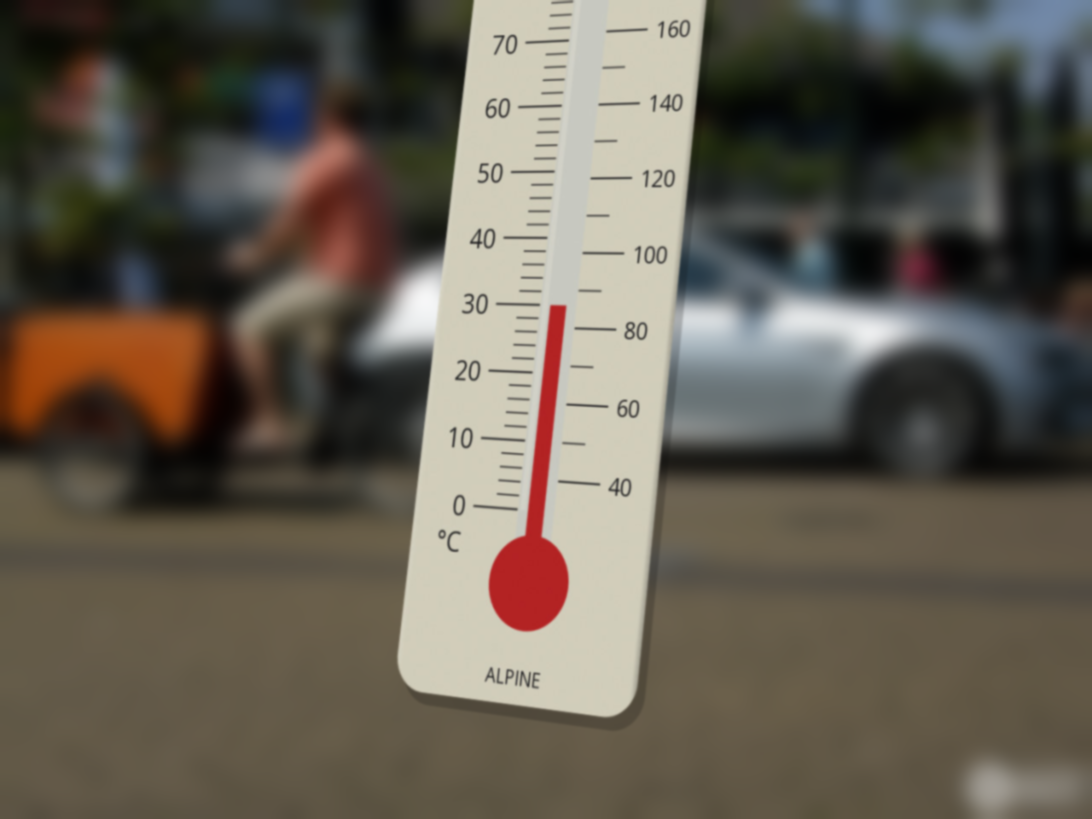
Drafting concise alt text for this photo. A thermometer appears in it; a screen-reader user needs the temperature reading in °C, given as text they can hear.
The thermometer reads 30 °C
